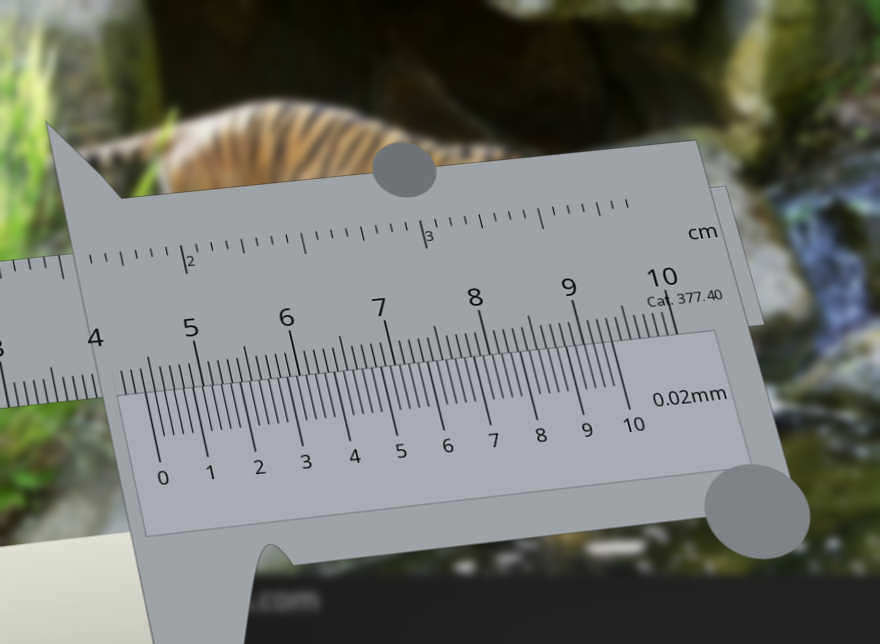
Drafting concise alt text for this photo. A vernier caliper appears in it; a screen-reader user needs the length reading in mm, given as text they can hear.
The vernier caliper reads 44.0 mm
